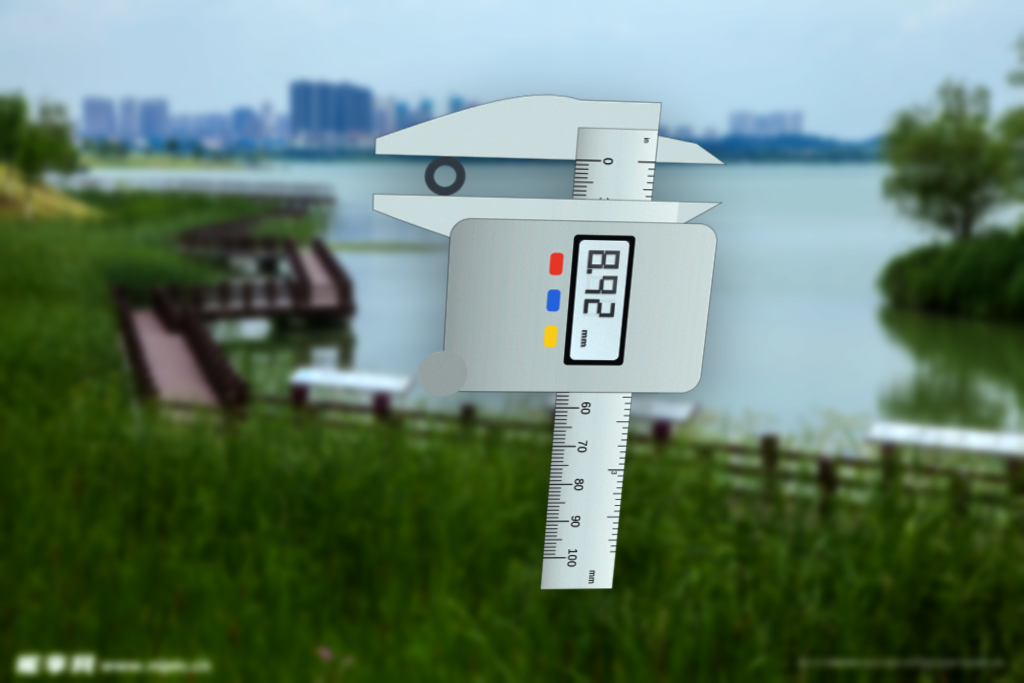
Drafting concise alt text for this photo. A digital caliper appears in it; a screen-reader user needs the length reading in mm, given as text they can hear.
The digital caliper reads 8.92 mm
